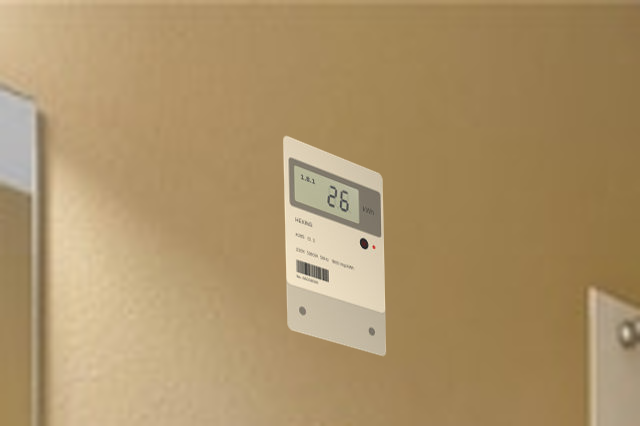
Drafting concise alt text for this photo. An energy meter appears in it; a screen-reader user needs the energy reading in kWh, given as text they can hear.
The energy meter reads 26 kWh
